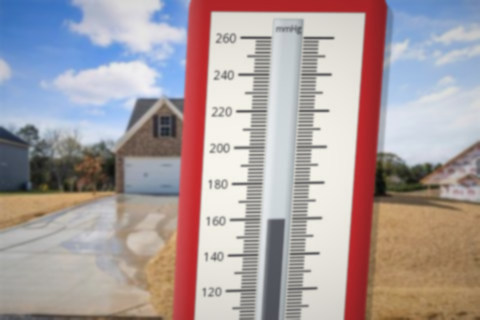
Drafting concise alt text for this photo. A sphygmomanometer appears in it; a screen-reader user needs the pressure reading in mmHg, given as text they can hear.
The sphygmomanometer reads 160 mmHg
